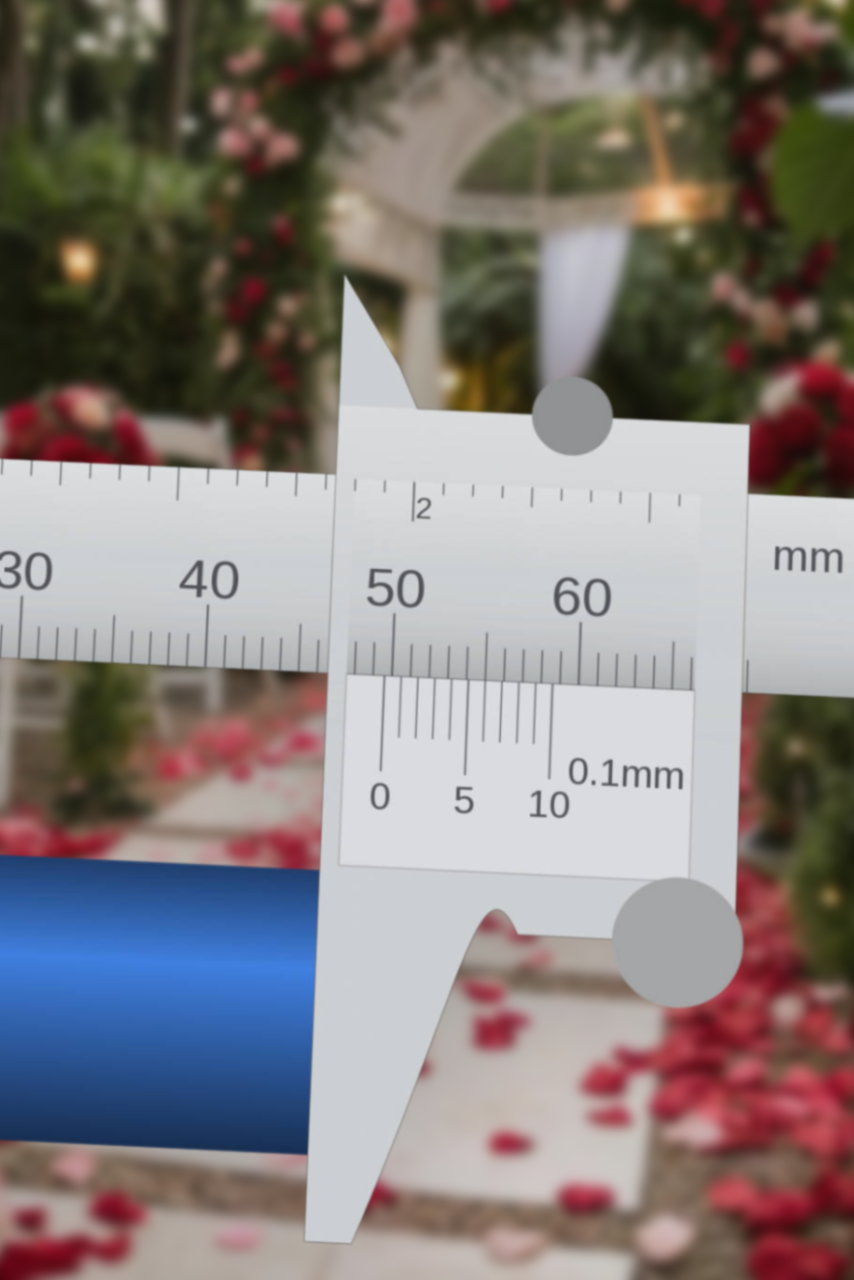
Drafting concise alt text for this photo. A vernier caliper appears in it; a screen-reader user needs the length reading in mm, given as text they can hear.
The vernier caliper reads 49.6 mm
